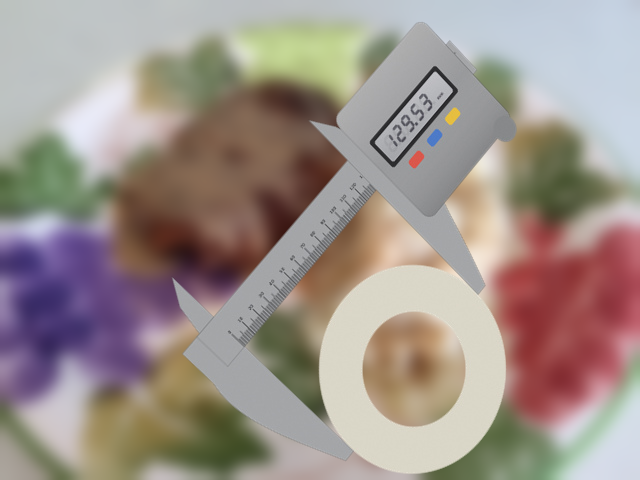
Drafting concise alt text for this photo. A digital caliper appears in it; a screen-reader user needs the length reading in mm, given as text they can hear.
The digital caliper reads 129.53 mm
